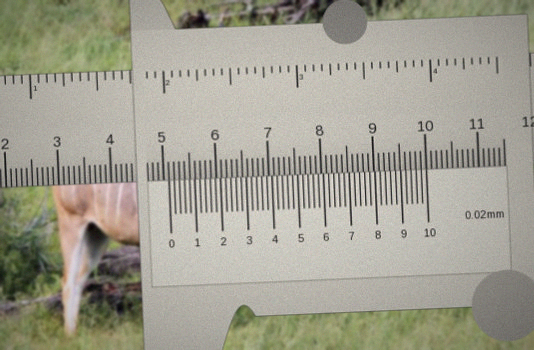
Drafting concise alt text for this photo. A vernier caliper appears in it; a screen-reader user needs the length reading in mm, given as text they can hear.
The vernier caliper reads 51.0 mm
